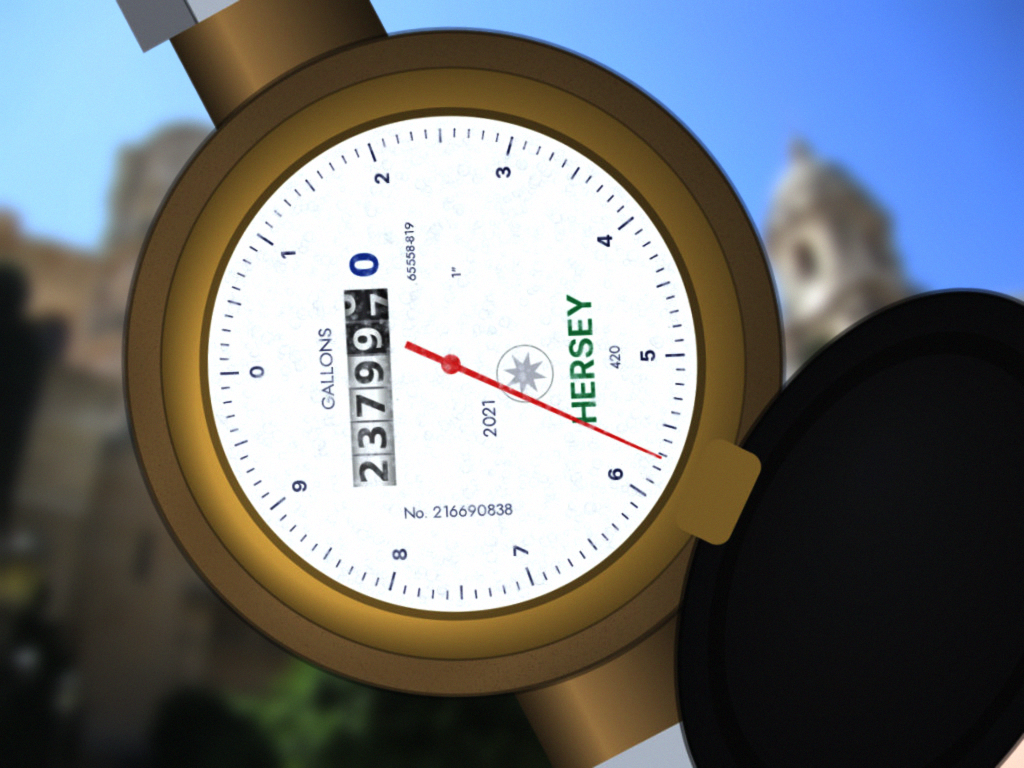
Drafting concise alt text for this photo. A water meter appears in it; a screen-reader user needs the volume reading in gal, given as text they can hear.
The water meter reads 2379965.7 gal
